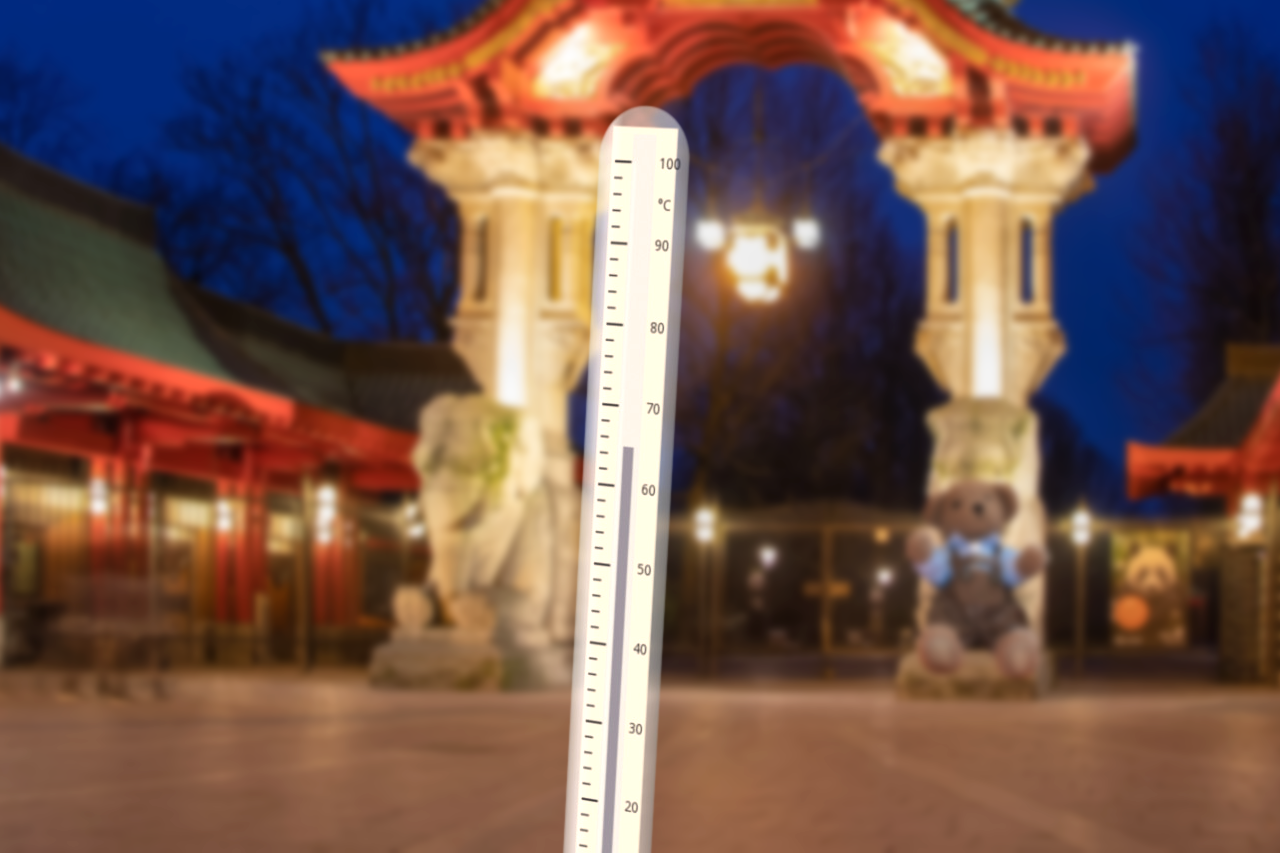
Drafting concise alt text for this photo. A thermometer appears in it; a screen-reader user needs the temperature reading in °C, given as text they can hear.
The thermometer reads 65 °C
